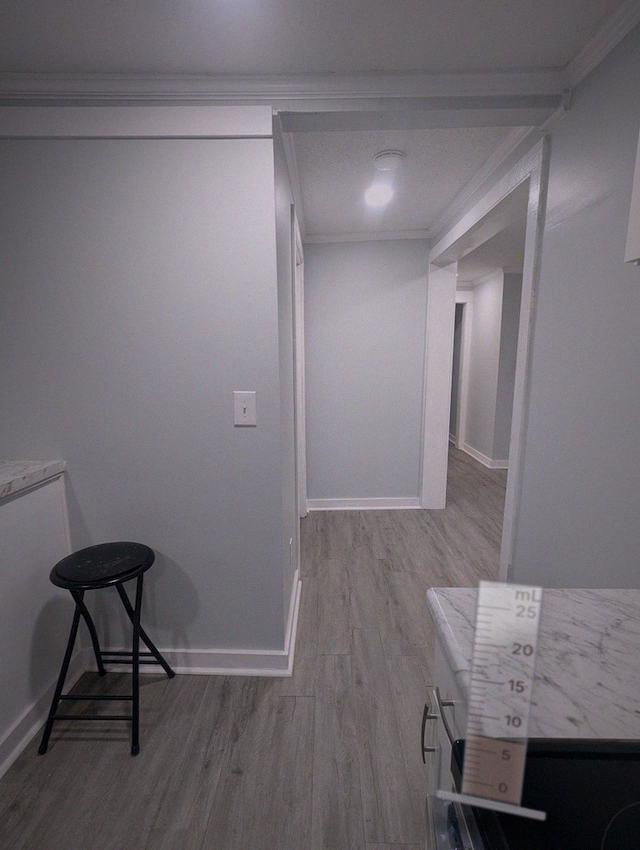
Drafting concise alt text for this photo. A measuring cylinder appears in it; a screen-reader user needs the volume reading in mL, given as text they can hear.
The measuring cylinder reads 7 mL
